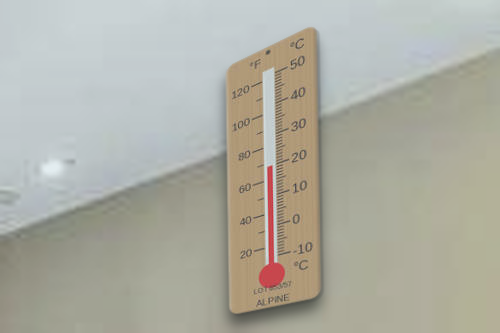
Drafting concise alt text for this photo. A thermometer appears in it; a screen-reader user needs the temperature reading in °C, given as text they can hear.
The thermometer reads 20 °C
